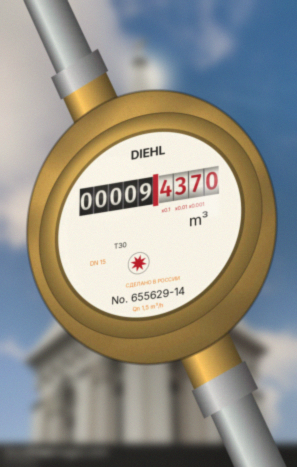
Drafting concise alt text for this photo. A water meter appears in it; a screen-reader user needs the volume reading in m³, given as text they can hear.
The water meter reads 9.4370 m³
